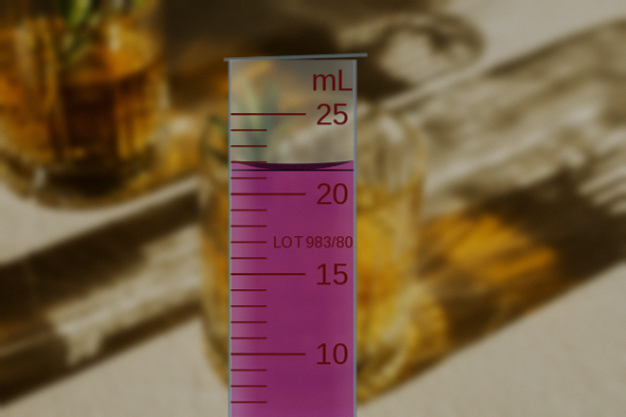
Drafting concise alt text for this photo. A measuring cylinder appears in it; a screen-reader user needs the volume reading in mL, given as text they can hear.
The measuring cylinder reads 21.5 mL
